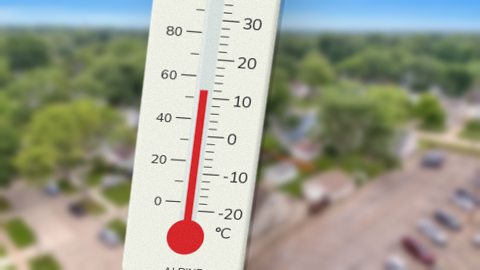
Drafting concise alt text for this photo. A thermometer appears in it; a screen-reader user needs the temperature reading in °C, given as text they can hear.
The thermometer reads 12 °C
